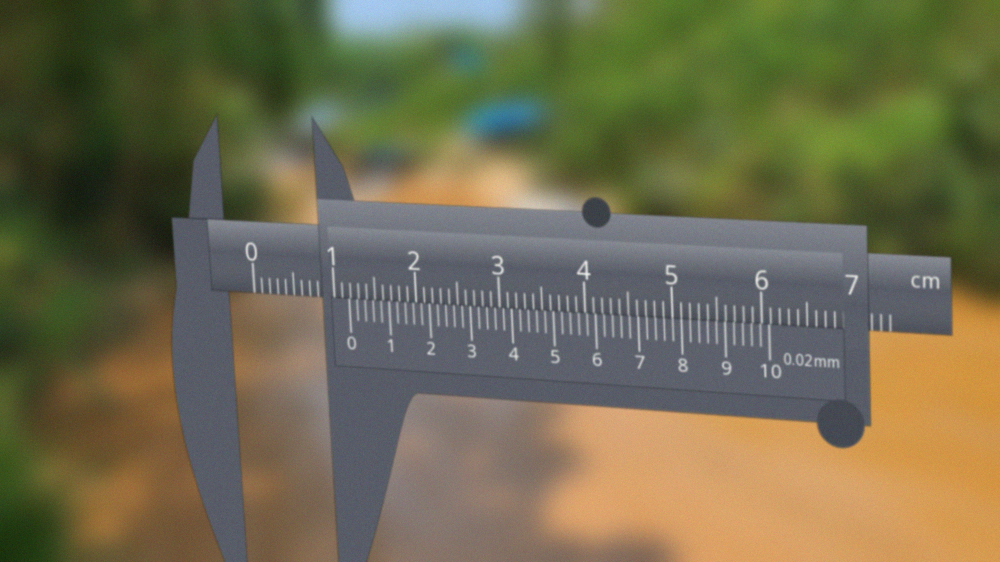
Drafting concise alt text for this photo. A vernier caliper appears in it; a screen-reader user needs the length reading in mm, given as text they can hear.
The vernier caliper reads 11.8 mm
